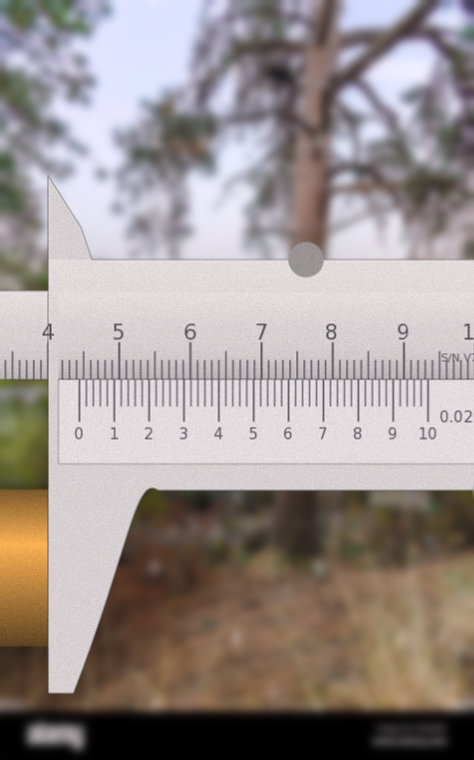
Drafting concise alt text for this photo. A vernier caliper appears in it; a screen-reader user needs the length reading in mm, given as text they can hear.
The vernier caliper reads 44.4 mm
